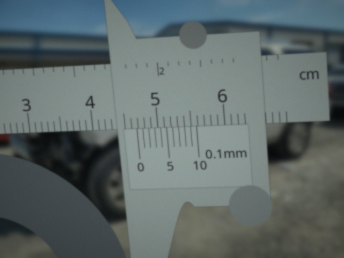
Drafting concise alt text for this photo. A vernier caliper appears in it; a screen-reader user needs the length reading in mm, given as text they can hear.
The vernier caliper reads 46.8 mm
